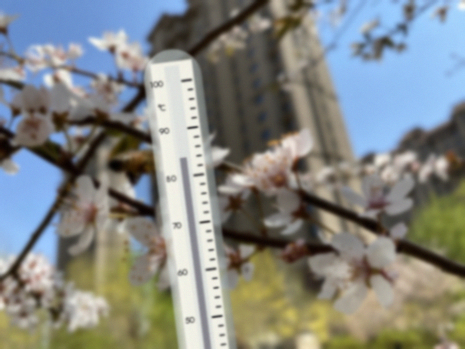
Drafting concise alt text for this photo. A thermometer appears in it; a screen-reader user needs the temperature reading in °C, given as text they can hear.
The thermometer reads 84 °C
